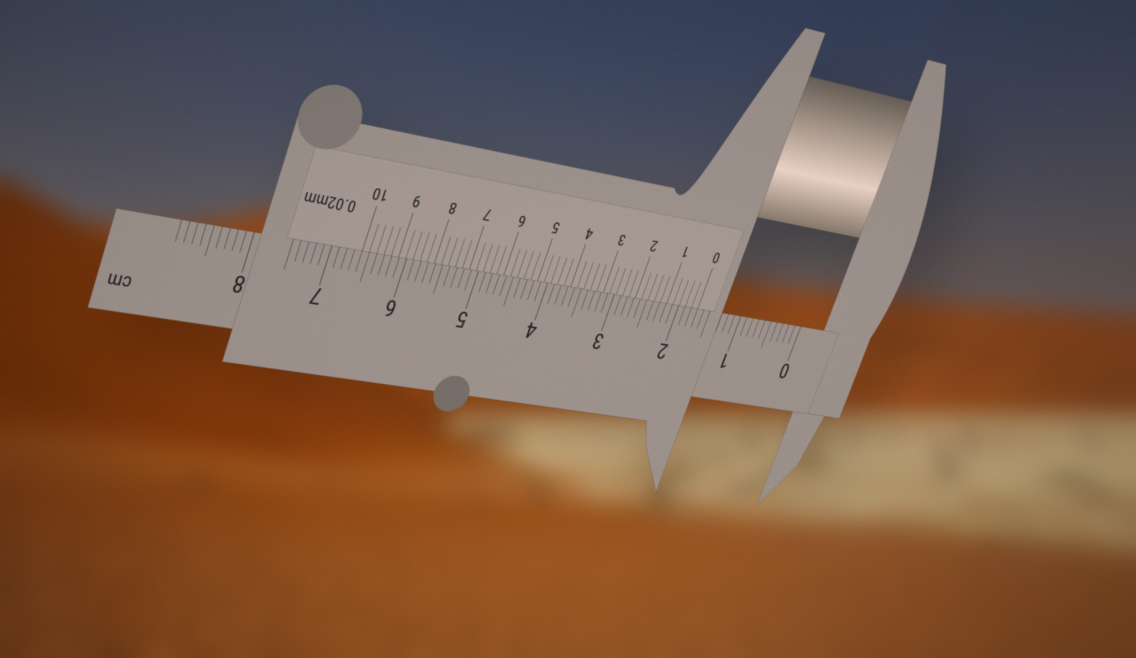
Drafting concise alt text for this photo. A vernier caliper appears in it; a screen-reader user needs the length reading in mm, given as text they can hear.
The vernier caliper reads 17.0 mm
